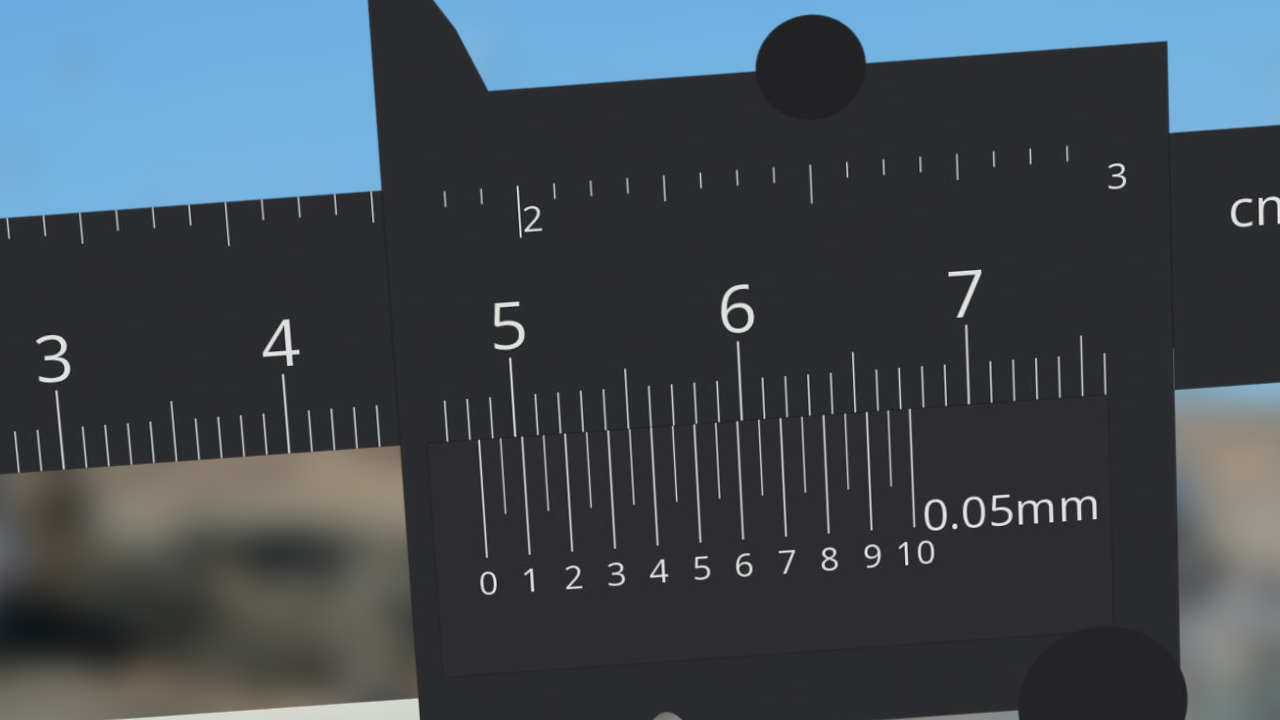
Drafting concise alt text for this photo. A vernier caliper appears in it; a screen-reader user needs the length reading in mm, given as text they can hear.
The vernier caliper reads 48.4 mm
